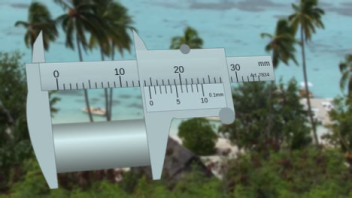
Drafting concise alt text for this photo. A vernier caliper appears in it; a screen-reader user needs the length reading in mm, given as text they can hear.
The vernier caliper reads 14.6 mm
